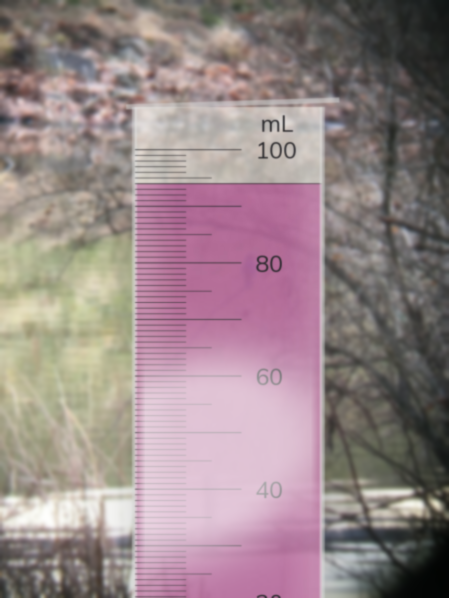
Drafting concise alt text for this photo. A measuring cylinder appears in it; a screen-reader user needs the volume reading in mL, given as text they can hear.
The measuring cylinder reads 94 mL
